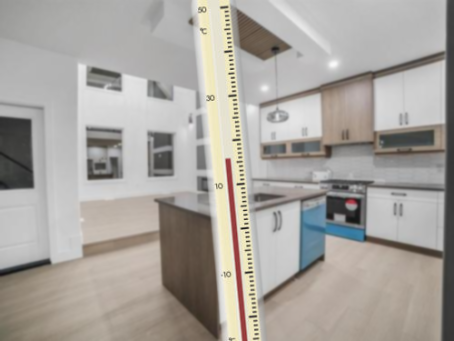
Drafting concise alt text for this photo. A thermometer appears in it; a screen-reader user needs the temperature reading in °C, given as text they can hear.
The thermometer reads 16 °C
